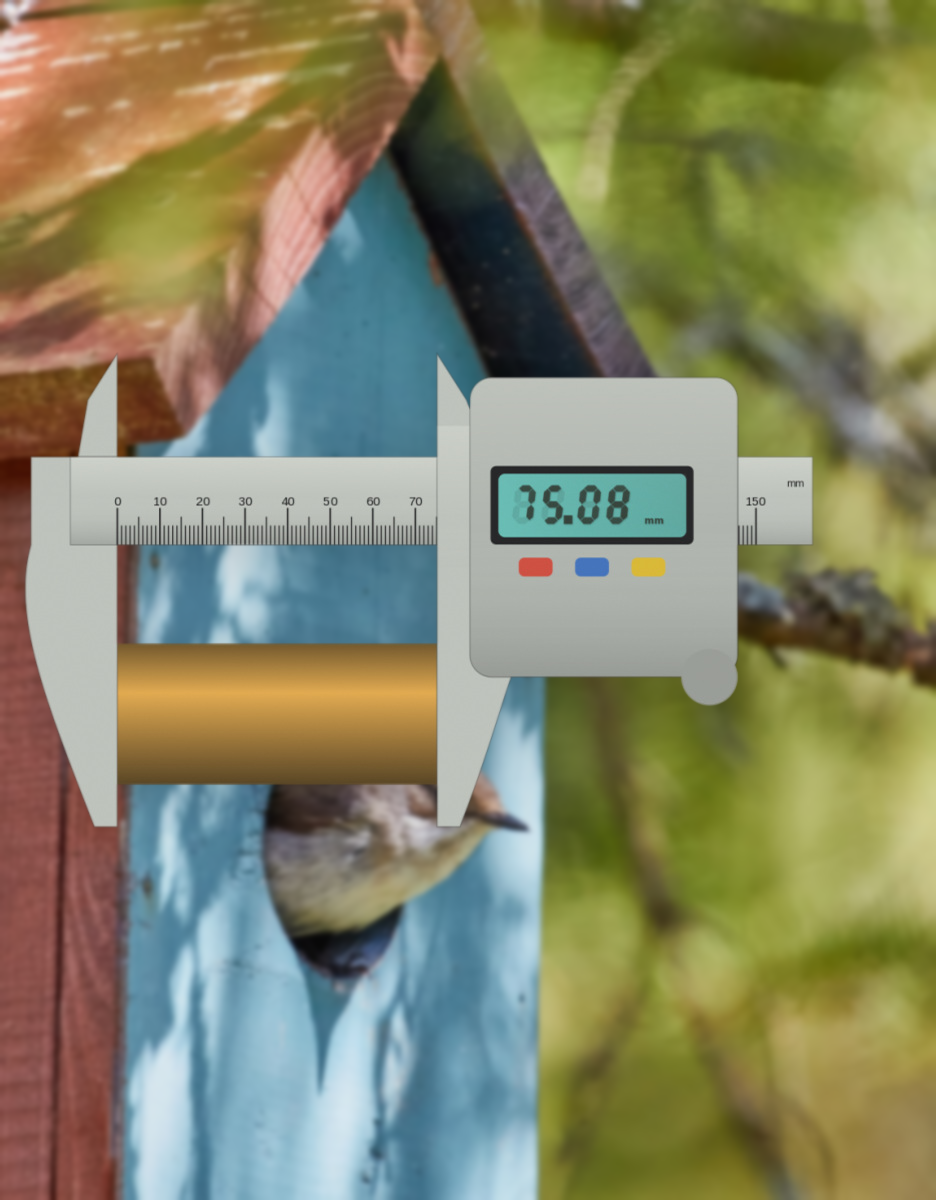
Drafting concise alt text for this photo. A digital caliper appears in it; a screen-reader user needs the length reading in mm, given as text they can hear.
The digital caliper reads 75.08 mm
